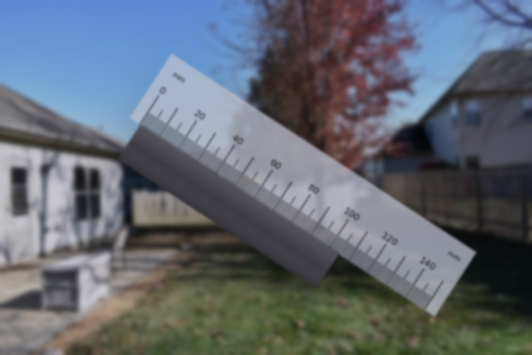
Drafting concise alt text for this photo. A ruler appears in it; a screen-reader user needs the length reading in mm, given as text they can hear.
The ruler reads 105 mm
